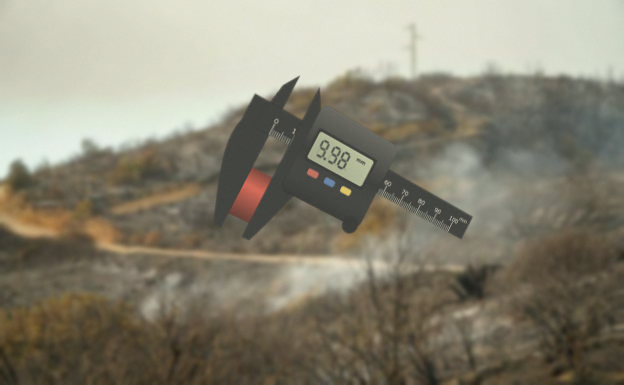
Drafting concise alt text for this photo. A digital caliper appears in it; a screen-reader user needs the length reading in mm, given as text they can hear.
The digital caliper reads 9.98 mm
